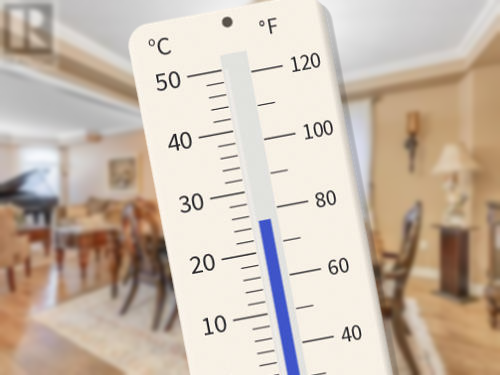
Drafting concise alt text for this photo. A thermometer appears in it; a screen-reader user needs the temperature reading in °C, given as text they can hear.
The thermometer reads 25 °C
